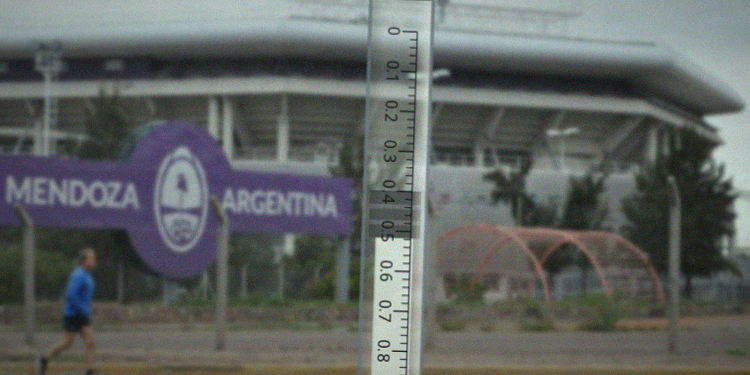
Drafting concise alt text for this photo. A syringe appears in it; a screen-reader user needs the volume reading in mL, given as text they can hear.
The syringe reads 0.4 mL
